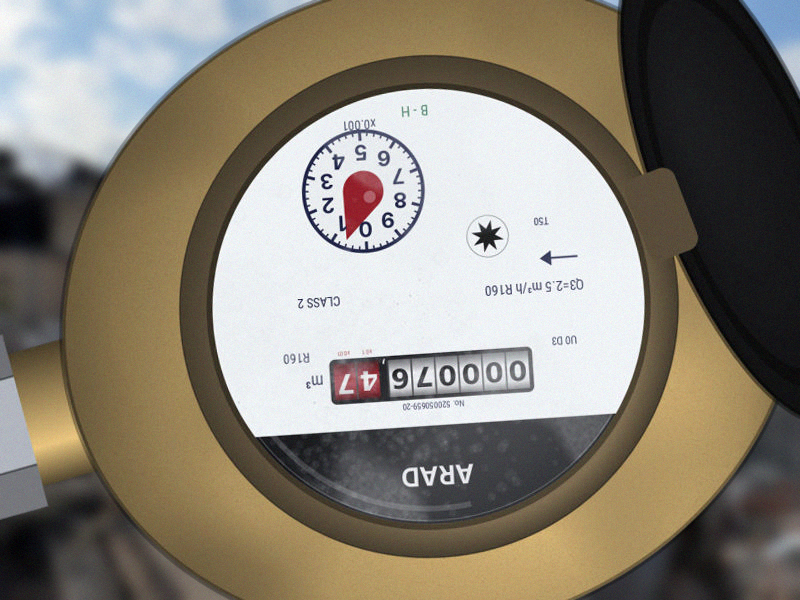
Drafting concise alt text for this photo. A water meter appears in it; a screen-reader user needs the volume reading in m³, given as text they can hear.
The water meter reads 76.470 m³
